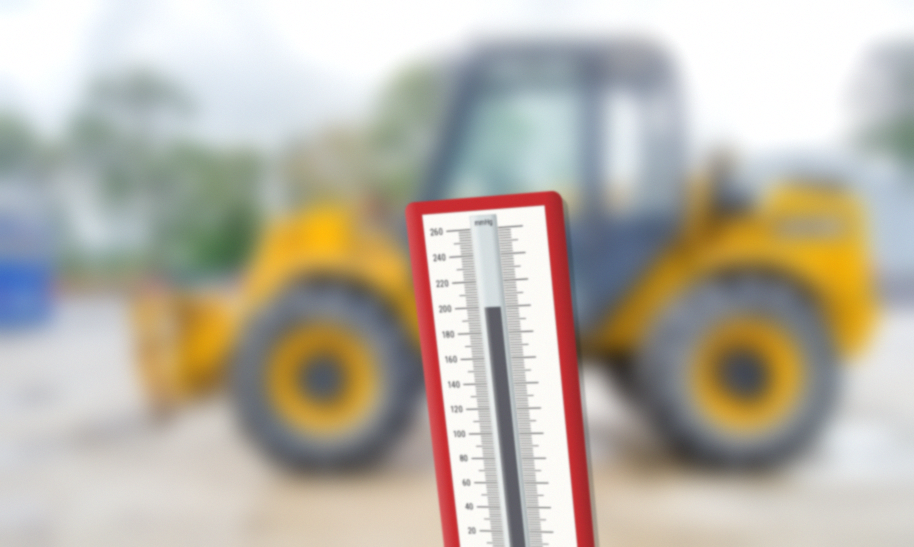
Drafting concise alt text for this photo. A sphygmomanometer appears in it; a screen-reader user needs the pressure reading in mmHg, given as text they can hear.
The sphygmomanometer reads 200 mmHg
